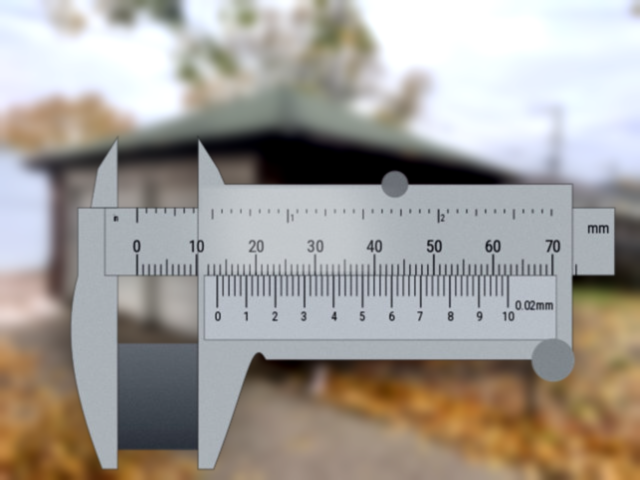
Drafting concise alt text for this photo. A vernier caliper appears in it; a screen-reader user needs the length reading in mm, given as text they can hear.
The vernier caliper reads 13.5 mm
